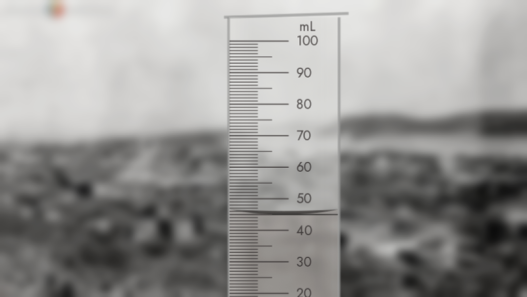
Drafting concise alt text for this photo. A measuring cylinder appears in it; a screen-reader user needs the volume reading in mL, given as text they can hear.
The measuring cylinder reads 45 mL
